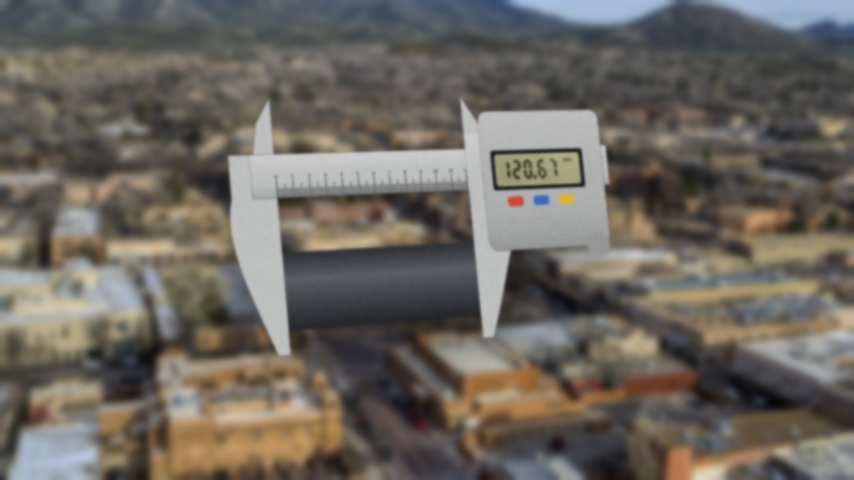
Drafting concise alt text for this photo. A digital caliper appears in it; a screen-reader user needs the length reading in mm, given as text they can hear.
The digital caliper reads 120.67 mm
